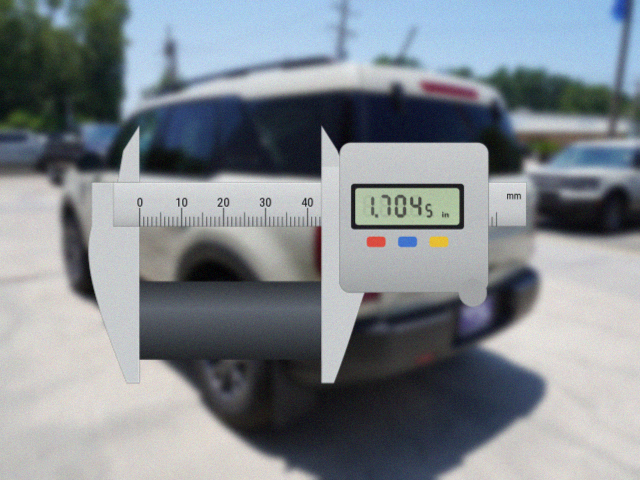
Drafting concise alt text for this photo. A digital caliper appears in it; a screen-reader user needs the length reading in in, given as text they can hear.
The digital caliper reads 1.7045 in
